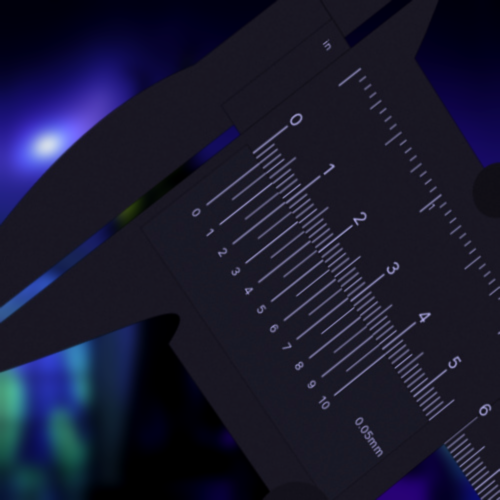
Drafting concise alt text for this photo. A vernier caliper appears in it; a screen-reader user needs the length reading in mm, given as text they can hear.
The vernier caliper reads 2.0 mm
